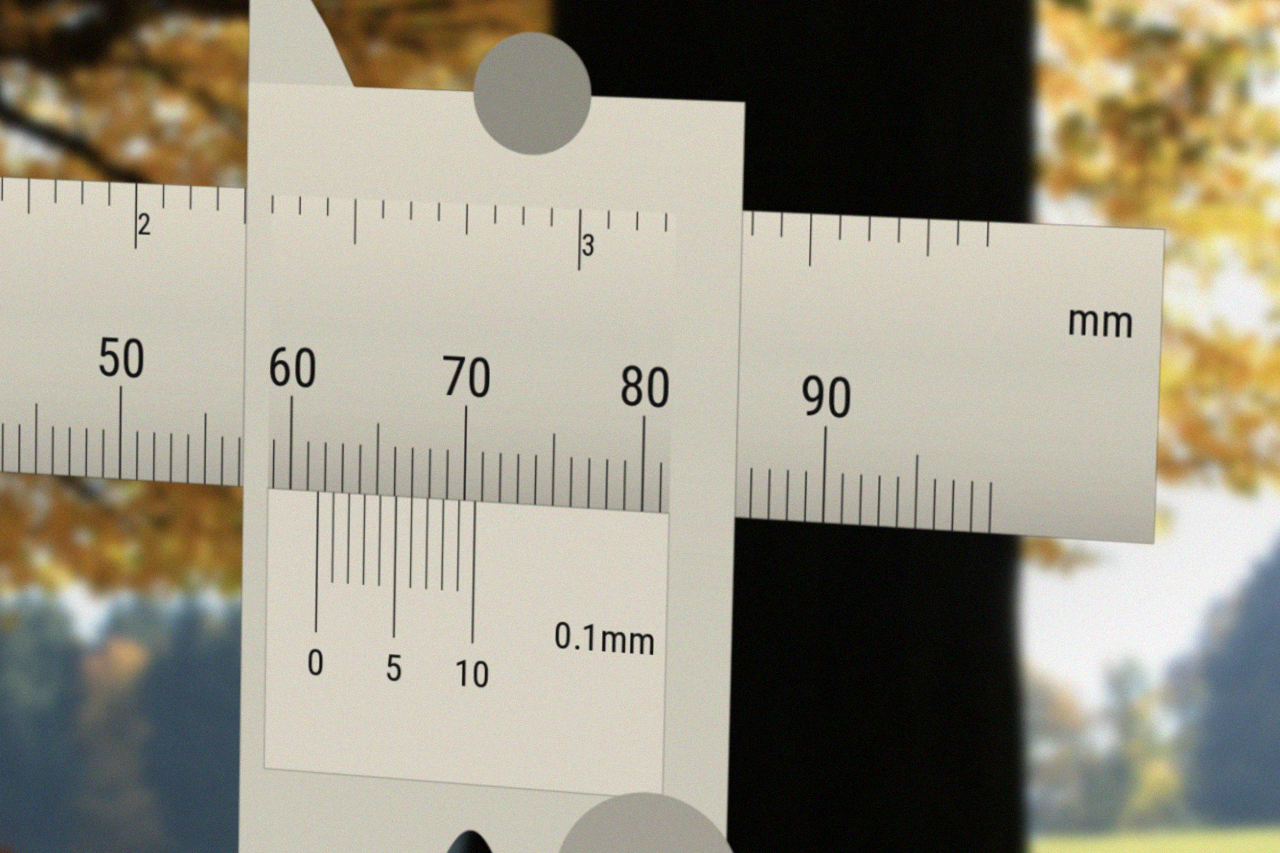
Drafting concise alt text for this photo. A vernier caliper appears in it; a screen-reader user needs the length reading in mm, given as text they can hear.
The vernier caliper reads 61.6 mm
